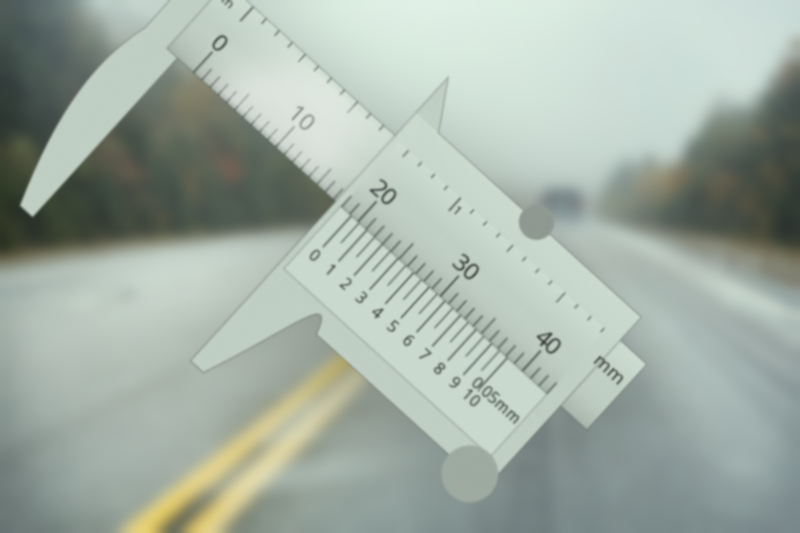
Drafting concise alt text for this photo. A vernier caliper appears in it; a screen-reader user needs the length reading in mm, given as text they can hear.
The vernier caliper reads 19.2 mm
